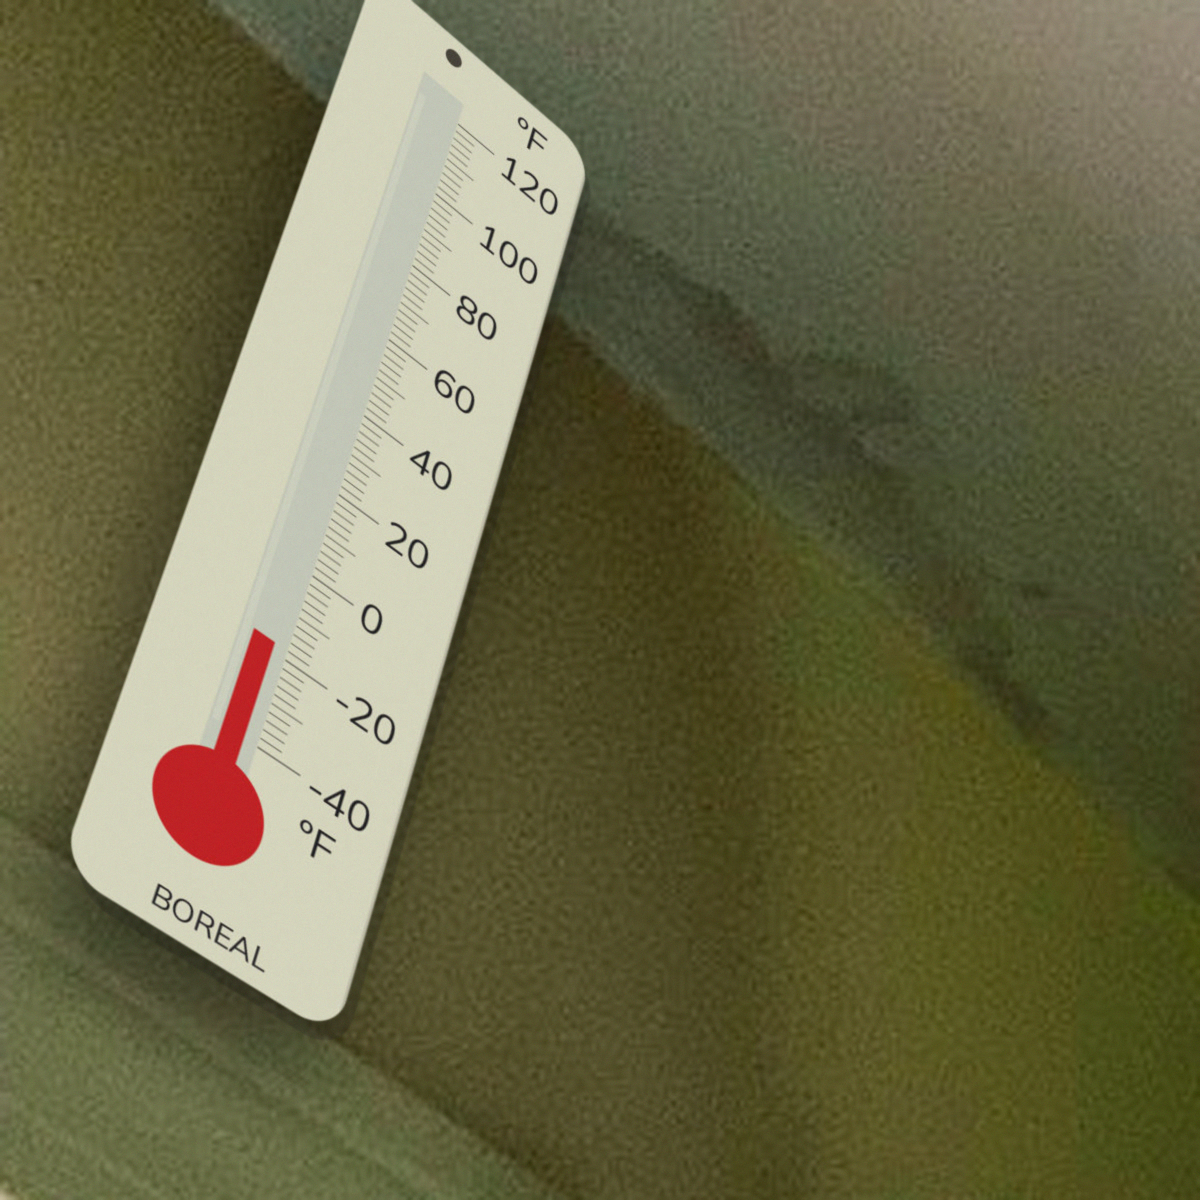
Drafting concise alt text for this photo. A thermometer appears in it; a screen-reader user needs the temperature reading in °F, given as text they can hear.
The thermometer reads -18 °F
